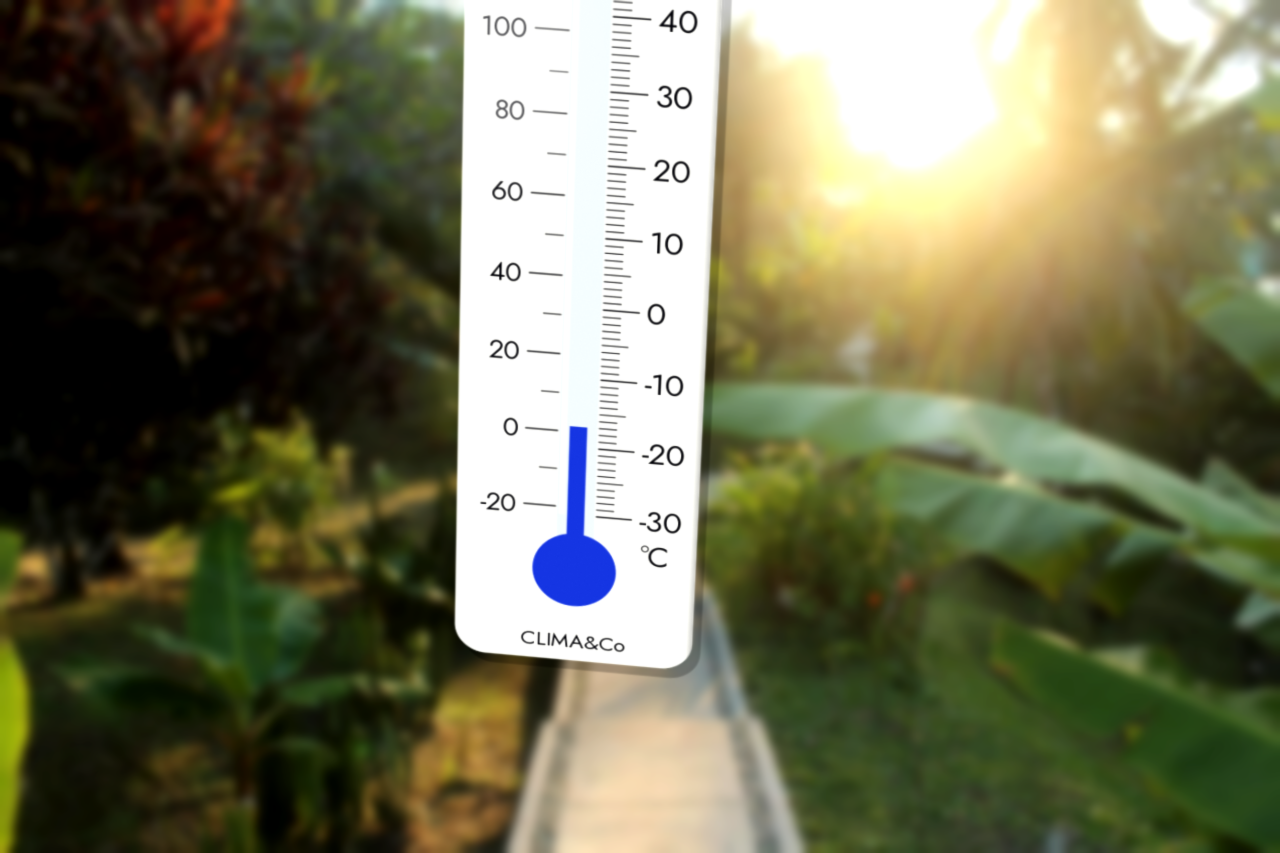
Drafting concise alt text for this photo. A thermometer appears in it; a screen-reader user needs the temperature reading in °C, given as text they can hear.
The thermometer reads -17 °C
